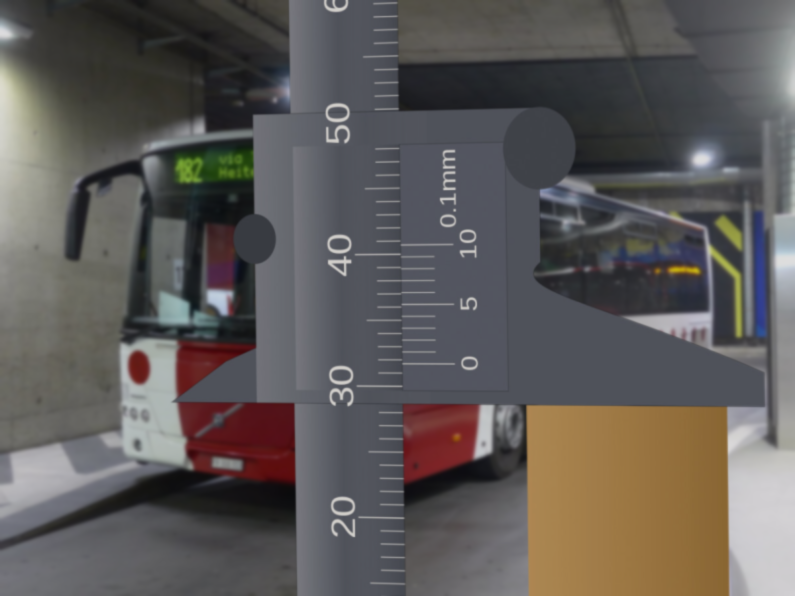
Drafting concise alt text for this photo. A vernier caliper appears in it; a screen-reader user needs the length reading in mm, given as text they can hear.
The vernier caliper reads 31.7 mm
